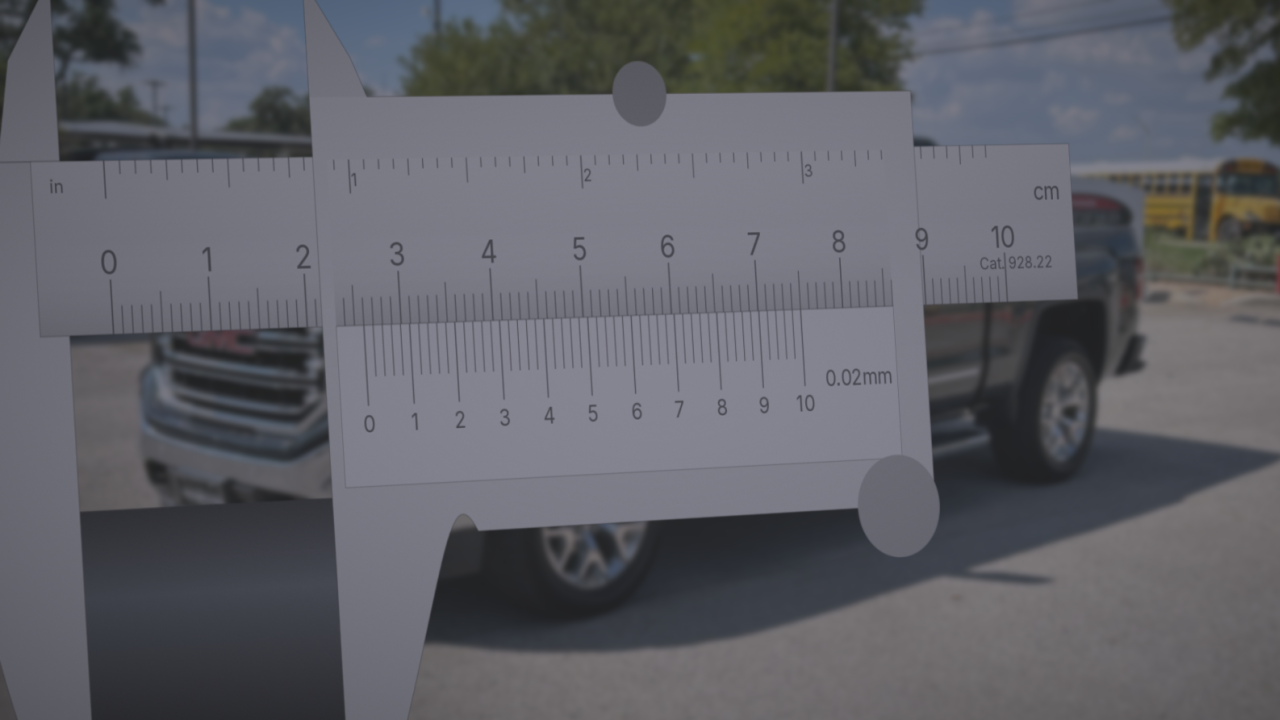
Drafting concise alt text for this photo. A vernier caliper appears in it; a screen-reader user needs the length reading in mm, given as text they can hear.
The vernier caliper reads 26.0 mm
